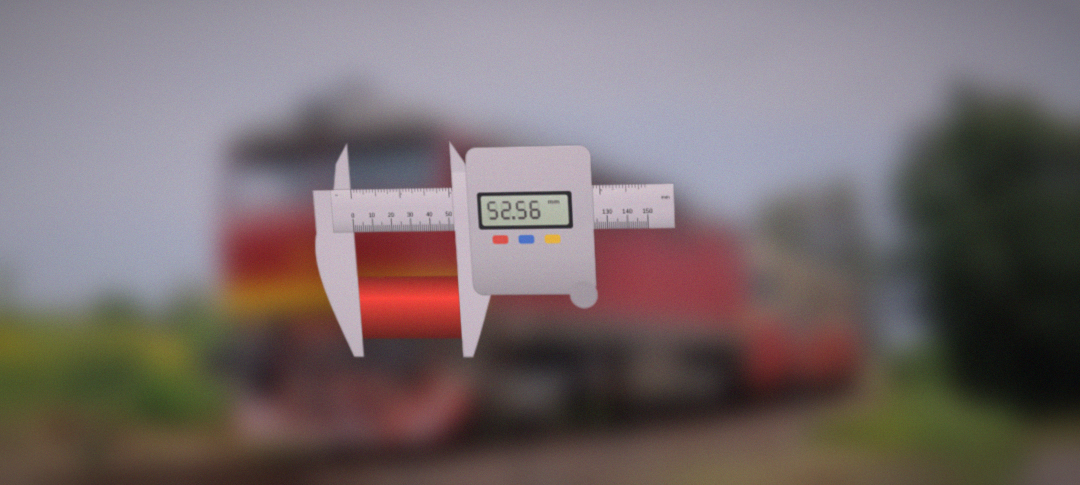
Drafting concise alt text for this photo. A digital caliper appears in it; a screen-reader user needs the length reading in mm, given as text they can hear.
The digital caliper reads 52.56 mm
